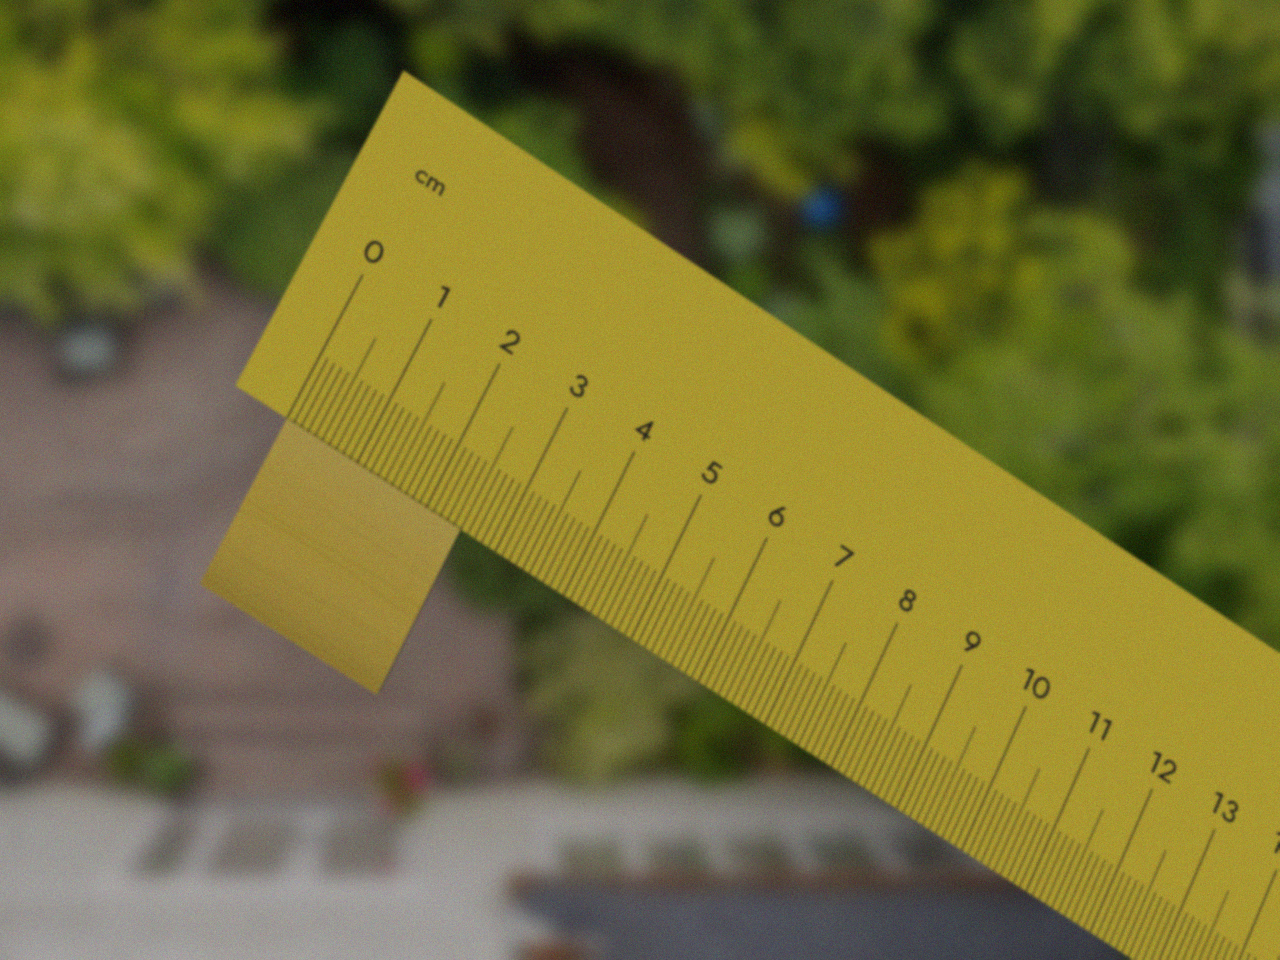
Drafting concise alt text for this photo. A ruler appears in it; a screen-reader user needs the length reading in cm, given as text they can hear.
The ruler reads 2.5 cm
